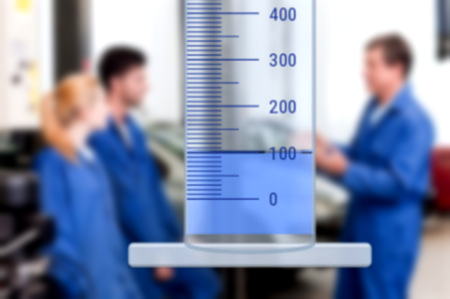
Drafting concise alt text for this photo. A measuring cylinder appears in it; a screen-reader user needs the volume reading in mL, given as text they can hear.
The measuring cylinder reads 100 mL
